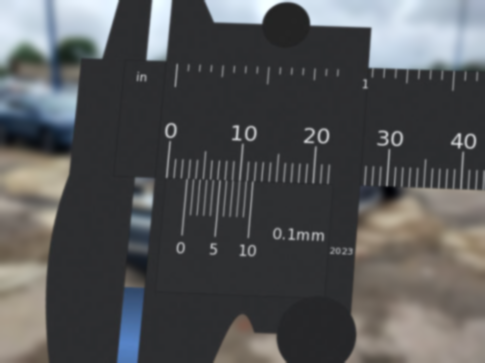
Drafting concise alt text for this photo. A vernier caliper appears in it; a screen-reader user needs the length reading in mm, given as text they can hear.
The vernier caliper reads 2.8 mm
